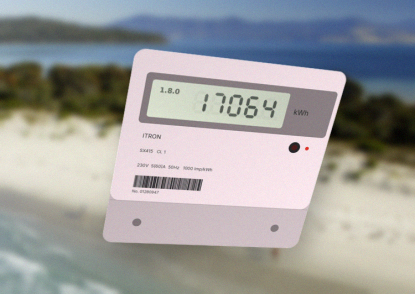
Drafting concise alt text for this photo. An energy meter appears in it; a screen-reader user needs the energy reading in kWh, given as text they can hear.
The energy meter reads 17064 kWh
